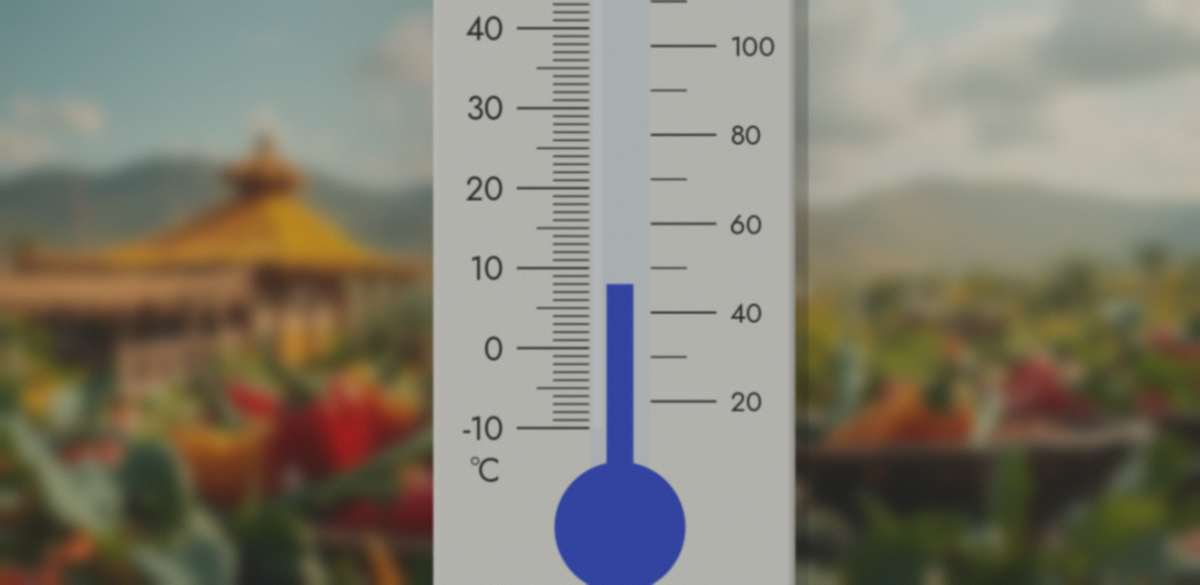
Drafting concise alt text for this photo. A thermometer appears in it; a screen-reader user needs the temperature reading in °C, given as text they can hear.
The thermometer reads 8 °C
